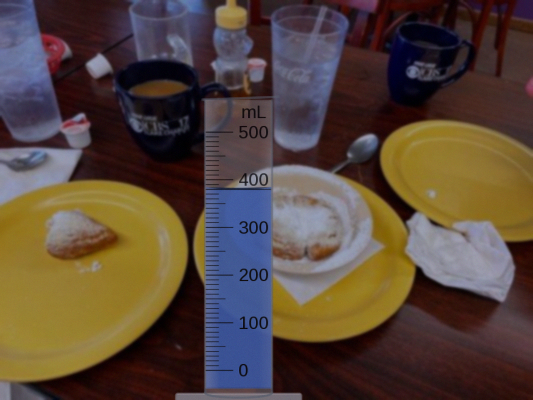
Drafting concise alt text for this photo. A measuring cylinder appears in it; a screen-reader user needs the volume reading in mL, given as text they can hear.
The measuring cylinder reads 380 mL
